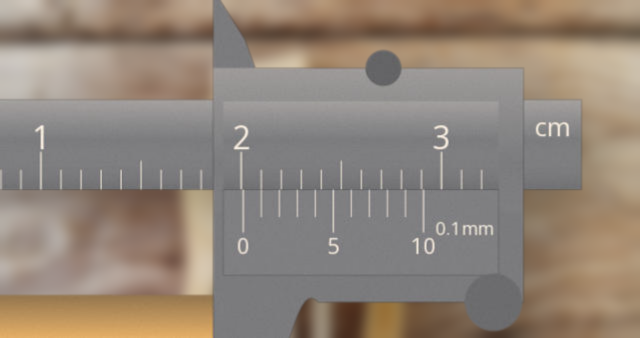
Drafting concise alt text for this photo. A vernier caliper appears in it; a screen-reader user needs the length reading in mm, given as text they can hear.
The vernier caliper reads 20.1 mm
